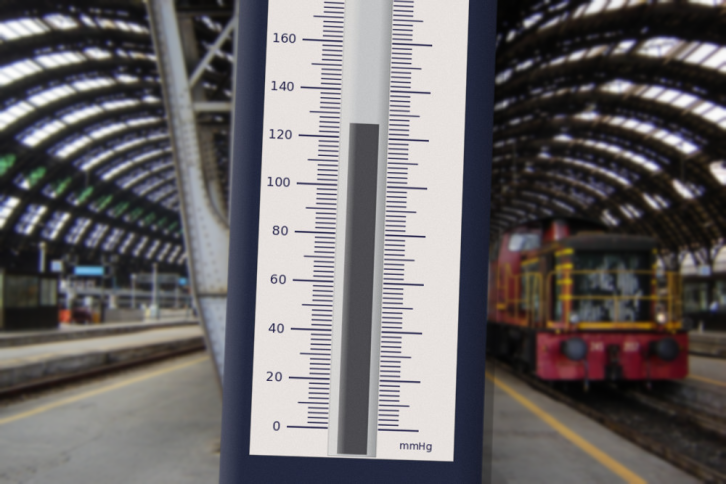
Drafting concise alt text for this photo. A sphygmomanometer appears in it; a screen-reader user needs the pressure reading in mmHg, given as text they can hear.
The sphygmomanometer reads 126 mmHg
